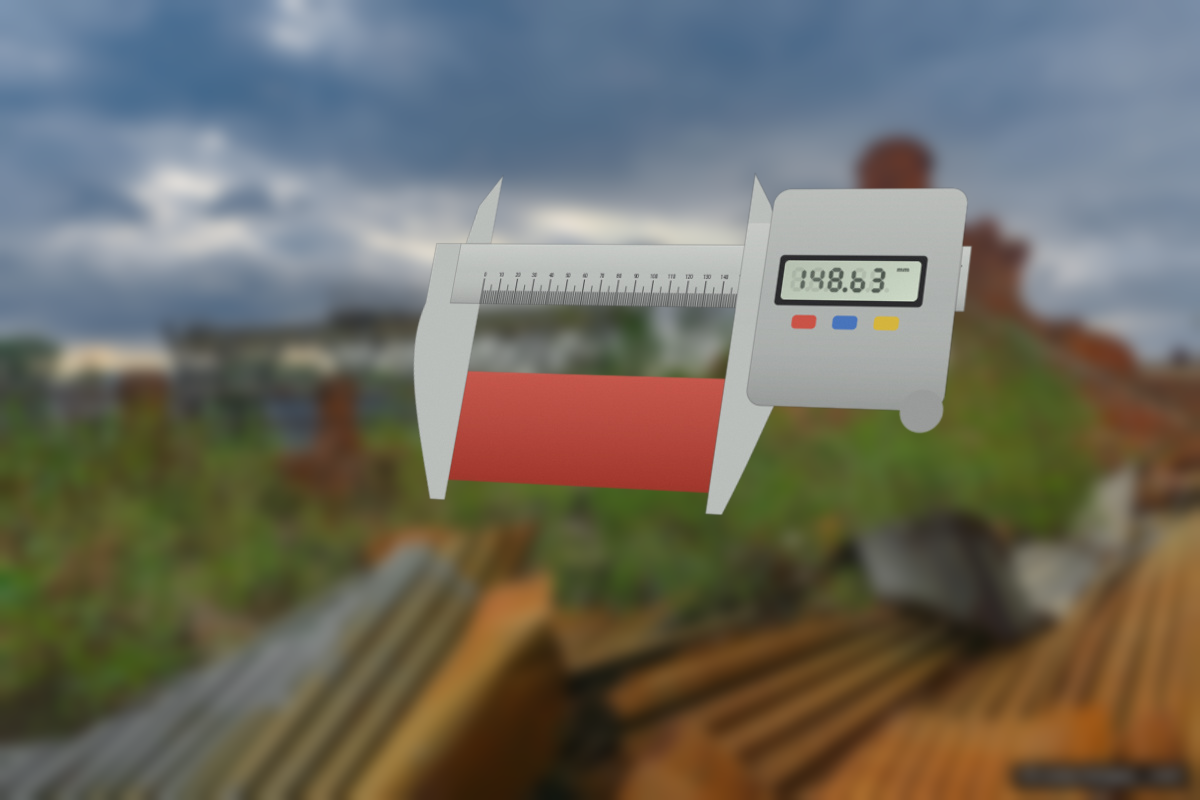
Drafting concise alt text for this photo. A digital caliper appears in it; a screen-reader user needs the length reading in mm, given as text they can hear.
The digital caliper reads 148.63 mm
